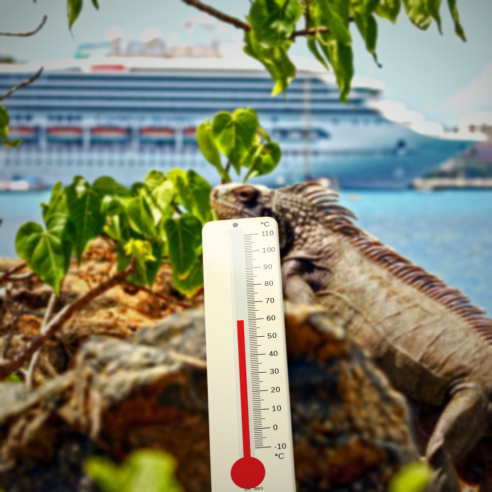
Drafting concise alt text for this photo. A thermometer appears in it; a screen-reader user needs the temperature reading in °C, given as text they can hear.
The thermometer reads 60 °C
